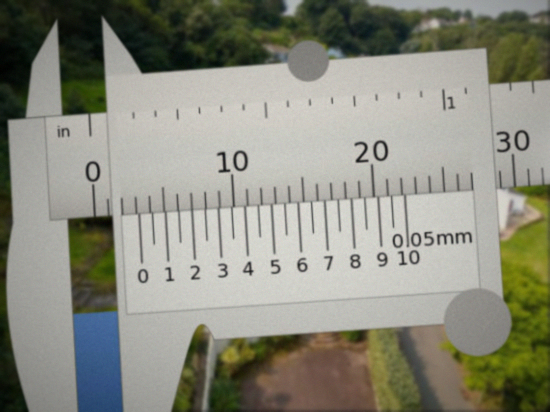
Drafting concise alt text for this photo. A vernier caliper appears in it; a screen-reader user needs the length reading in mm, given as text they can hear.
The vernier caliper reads 3.2 mm
